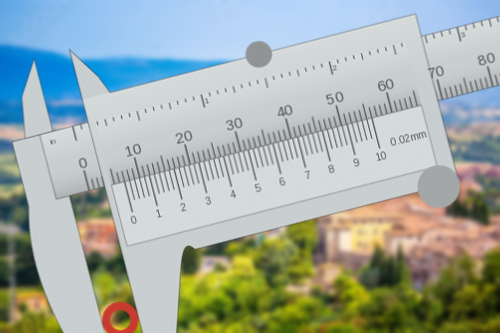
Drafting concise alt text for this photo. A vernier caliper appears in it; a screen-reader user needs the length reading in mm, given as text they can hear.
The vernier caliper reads 7.0 mm
